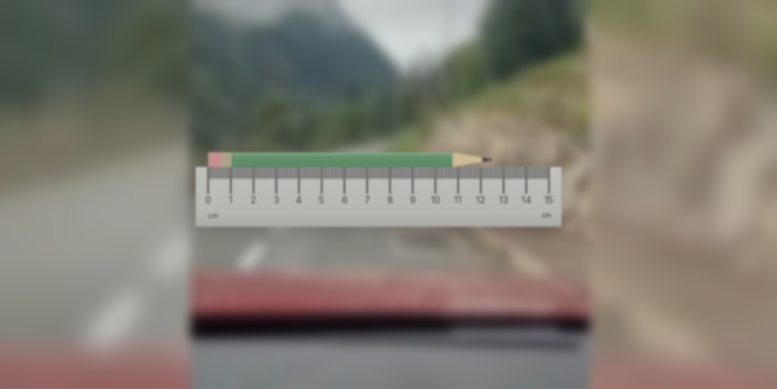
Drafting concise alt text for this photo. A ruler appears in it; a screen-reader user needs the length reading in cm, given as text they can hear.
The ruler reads 12.5 cm
